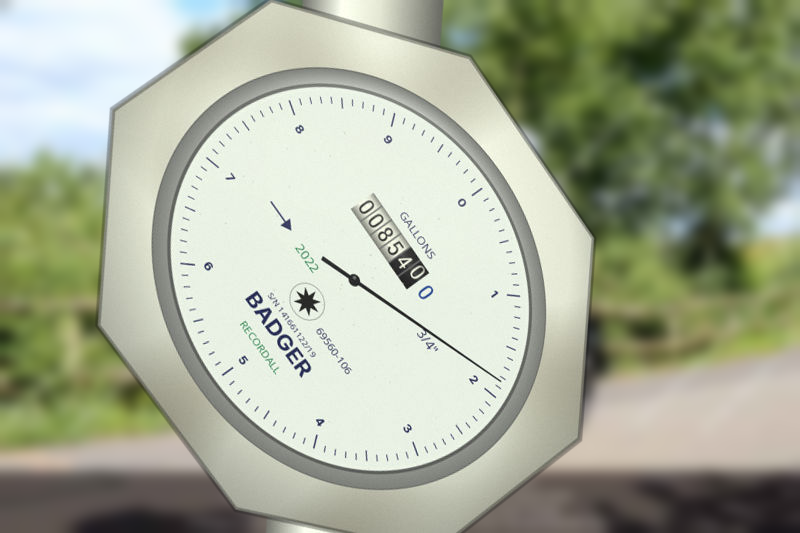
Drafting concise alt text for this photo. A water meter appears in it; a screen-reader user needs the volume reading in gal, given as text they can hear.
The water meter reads 85401.8 gal
